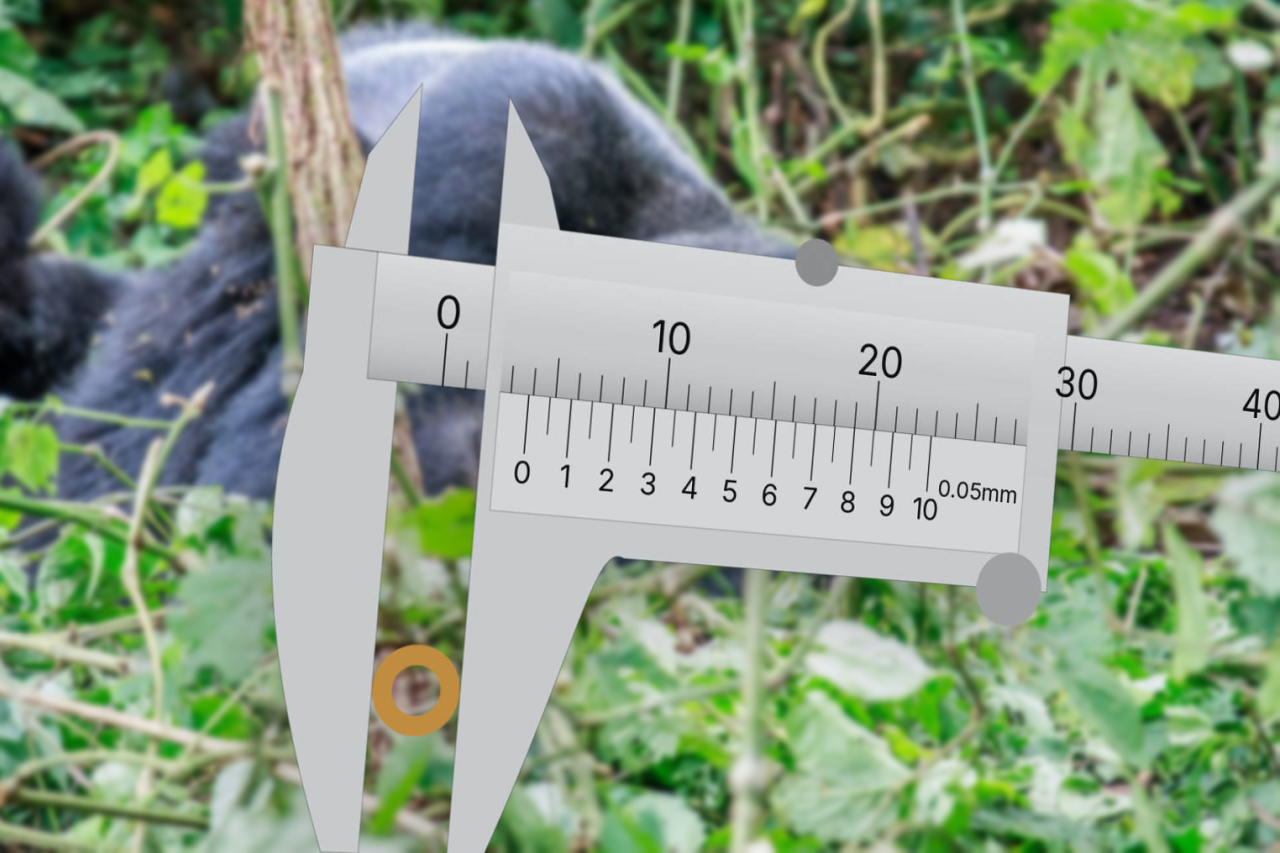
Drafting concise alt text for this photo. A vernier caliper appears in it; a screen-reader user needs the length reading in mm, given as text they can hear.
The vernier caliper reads 3.8 mm
